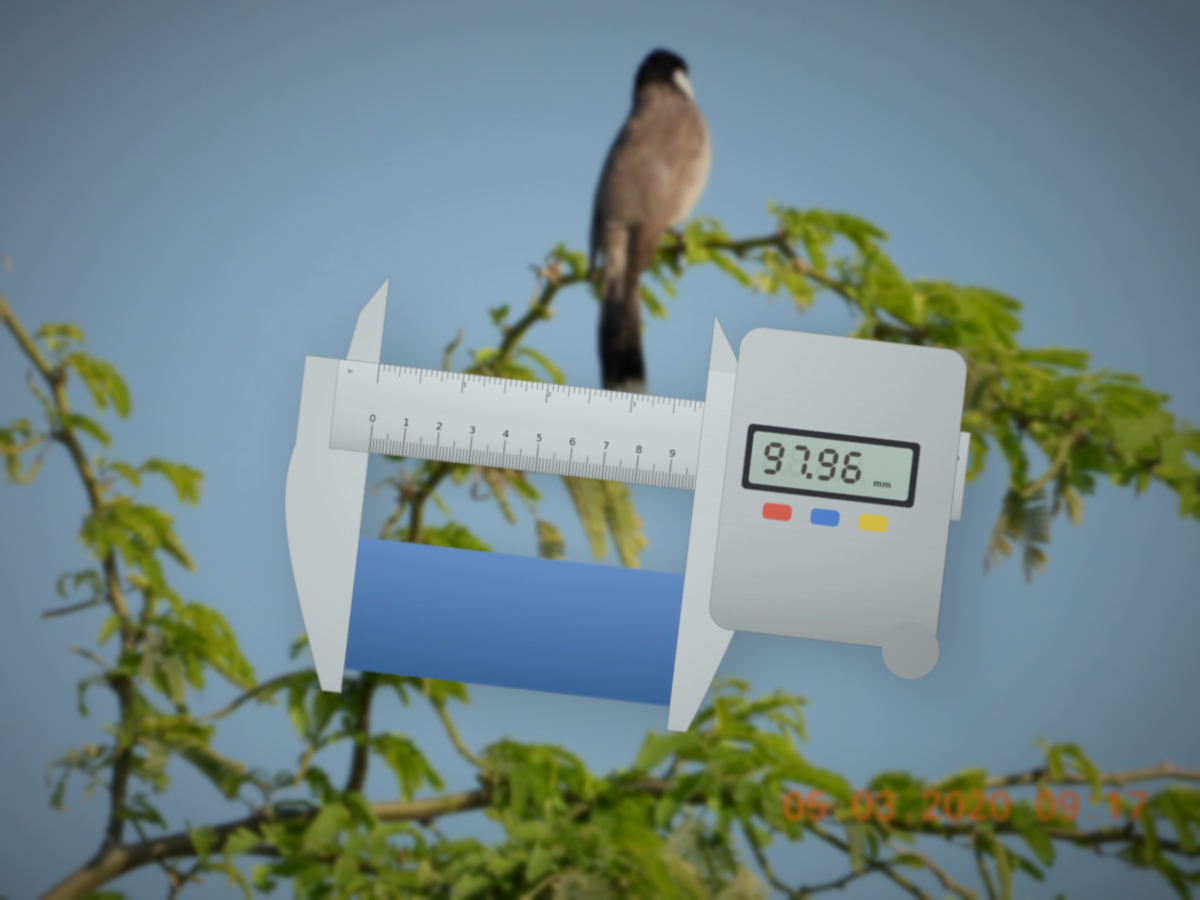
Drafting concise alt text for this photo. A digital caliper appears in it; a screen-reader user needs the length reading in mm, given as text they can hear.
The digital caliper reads 97.96 mm
